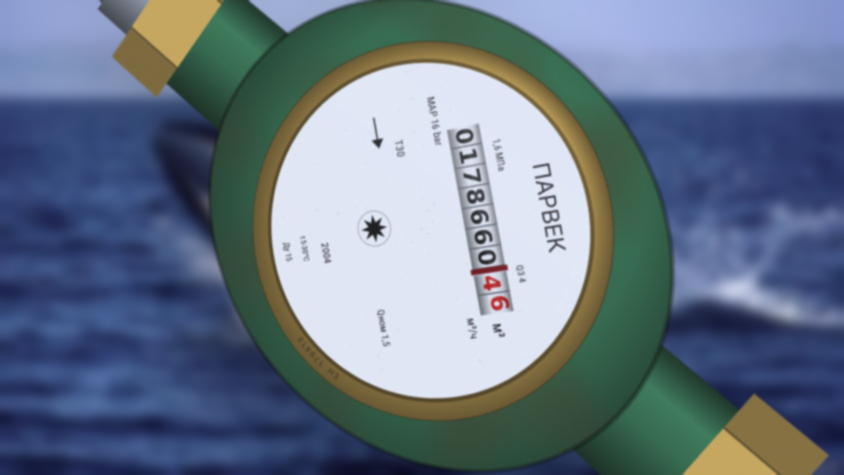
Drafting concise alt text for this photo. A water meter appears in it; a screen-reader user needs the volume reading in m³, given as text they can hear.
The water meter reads 178660.46 m³
